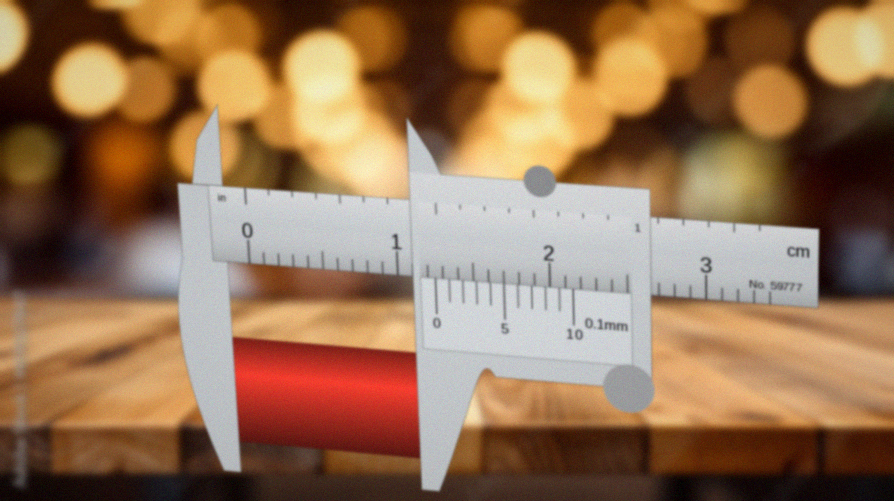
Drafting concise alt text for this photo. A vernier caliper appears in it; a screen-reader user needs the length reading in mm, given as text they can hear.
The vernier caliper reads 12.5 mm
